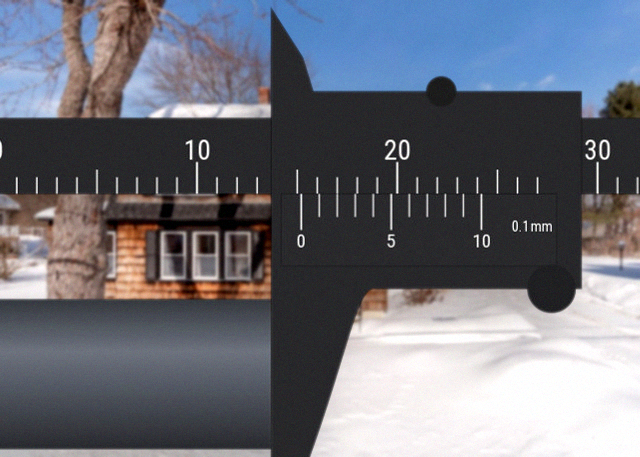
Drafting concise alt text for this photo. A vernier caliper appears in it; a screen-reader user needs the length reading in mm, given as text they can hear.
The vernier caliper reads 15.2 mm
